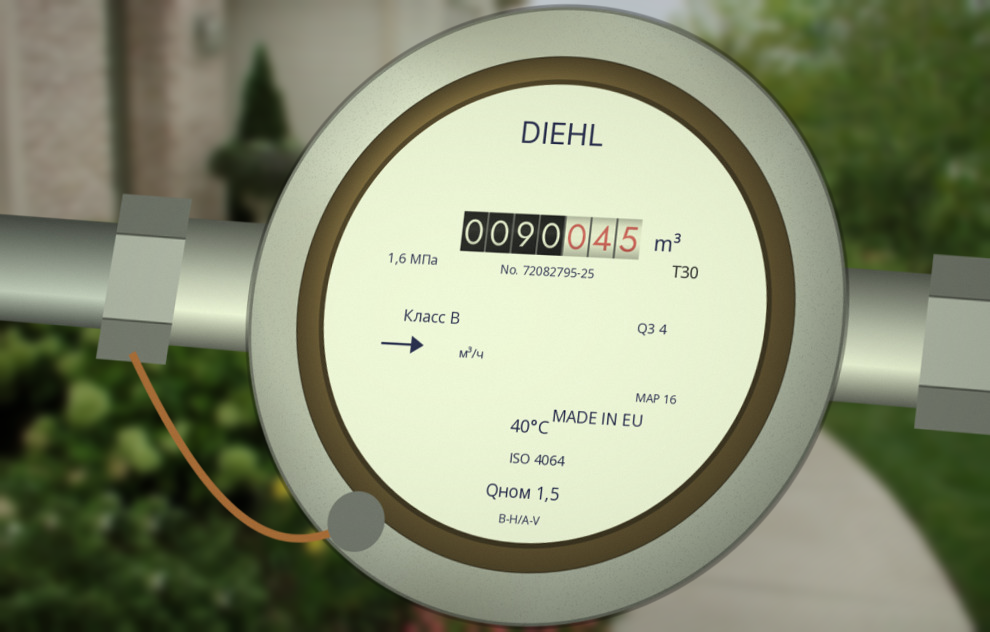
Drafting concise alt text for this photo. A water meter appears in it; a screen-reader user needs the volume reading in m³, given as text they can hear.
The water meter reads 90.045 m³
